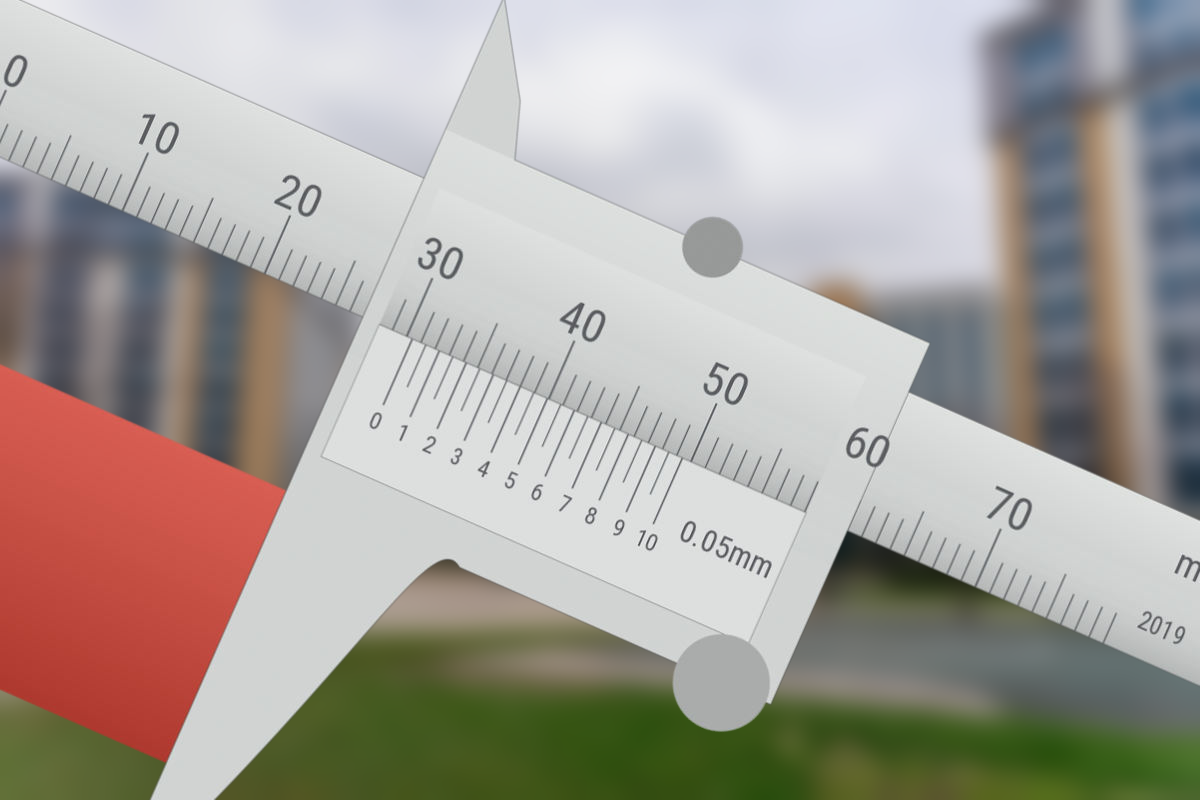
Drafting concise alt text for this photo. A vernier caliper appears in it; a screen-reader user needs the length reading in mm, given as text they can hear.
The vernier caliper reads 30.4 mm
